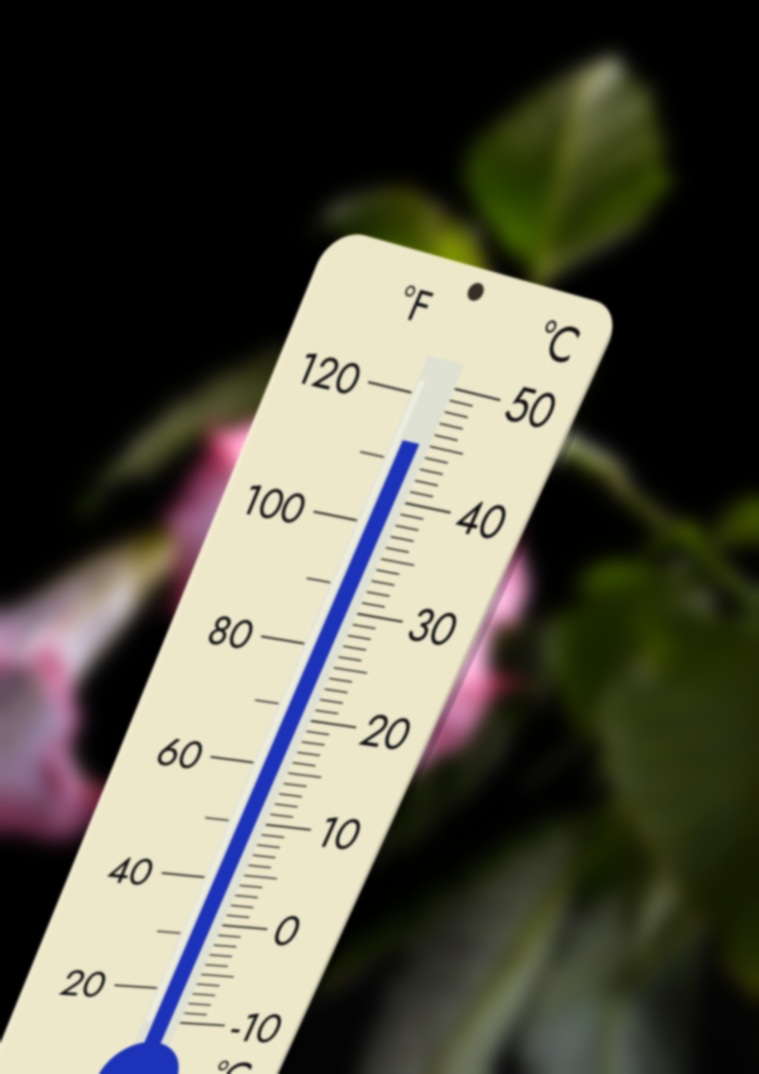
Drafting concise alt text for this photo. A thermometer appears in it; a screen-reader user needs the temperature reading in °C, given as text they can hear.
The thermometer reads 45 °C
